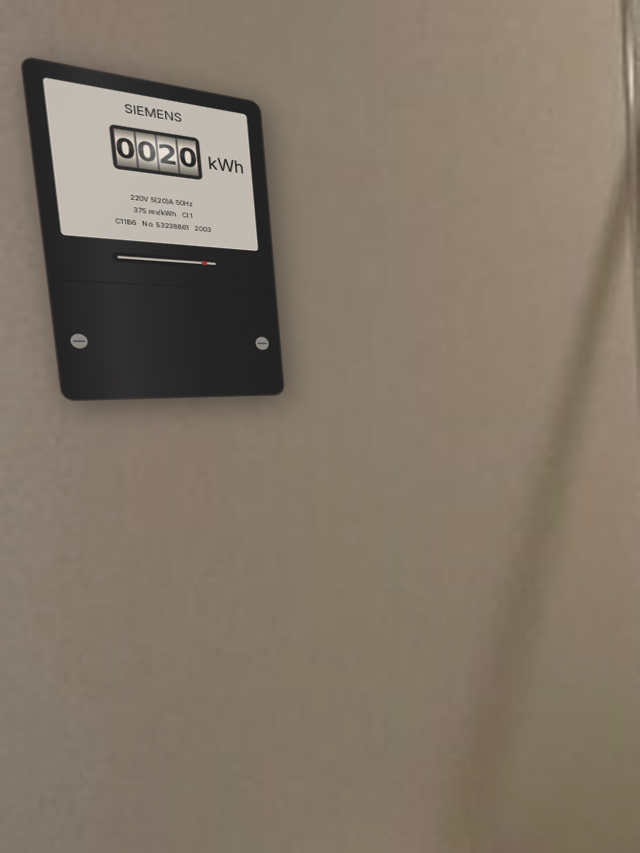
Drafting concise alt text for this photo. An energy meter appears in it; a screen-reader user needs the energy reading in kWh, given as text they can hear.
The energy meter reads 20 kWh
